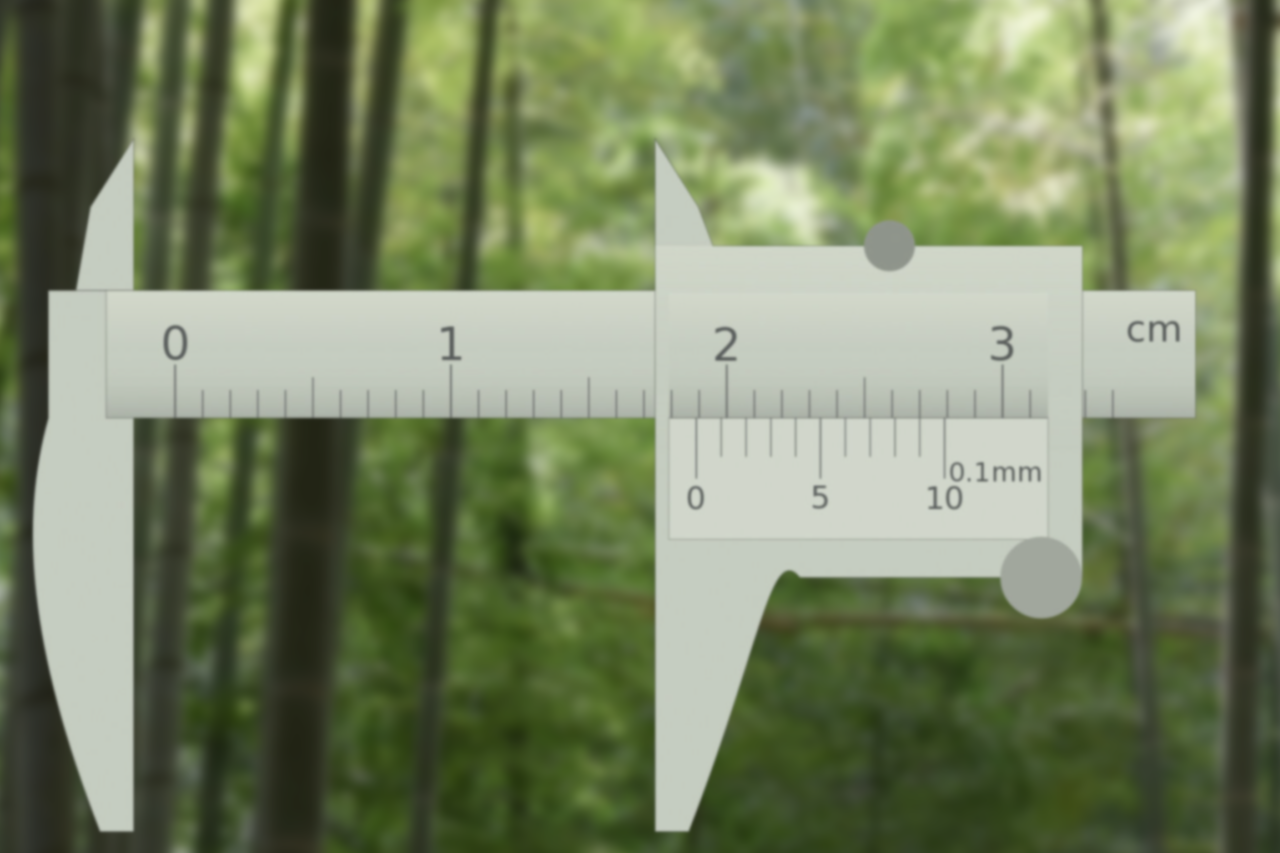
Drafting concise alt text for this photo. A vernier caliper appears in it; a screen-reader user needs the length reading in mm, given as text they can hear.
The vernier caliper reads 18.9 mm
